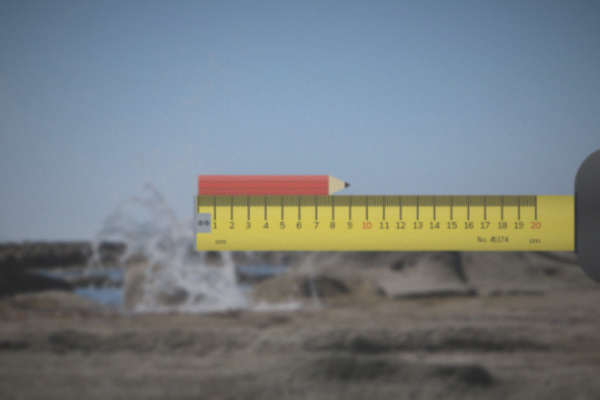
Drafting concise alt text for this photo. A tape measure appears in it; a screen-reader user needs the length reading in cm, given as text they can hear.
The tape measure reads 9 cm
